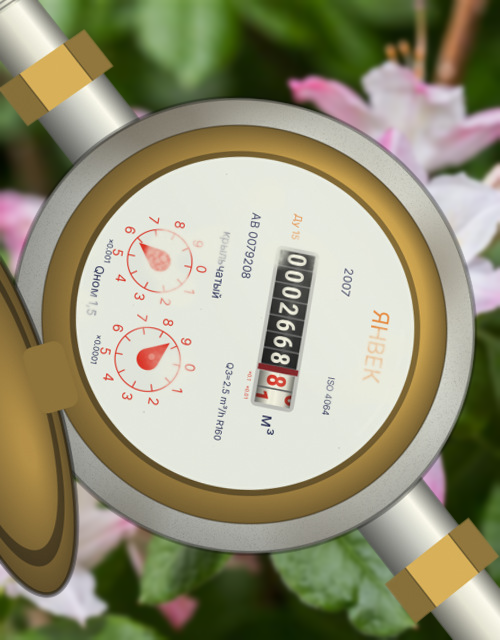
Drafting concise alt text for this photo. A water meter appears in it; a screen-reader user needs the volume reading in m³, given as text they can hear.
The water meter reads 2668.8058 m³
